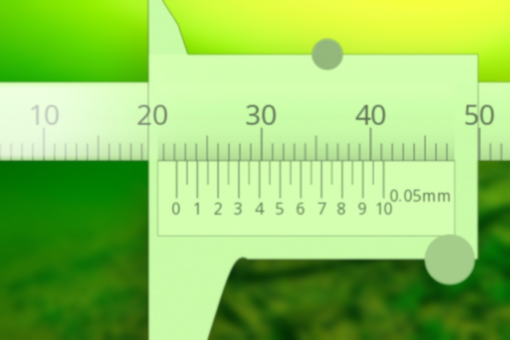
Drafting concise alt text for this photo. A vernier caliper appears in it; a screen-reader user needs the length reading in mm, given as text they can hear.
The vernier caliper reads 22.2 mm
